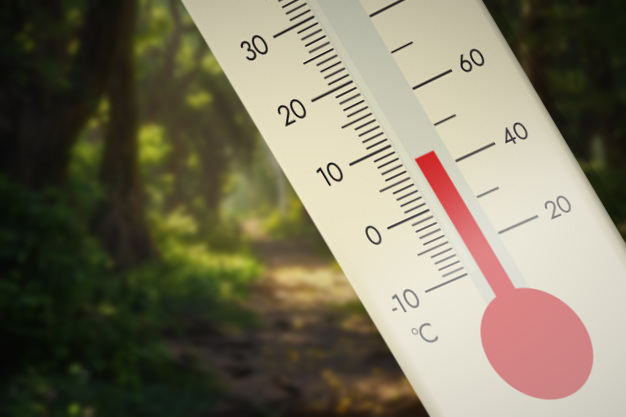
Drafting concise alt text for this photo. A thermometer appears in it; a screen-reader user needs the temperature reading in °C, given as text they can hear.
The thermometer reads 7 °C
